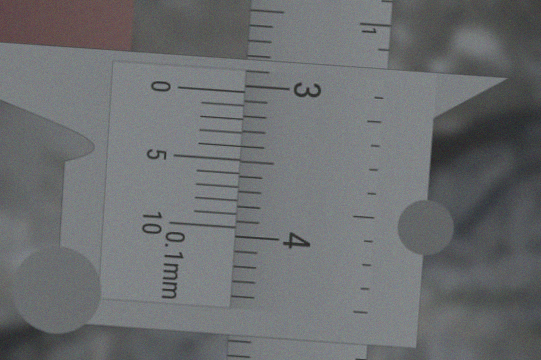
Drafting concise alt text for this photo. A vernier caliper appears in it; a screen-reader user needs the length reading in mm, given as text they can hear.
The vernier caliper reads 30.4 mm
